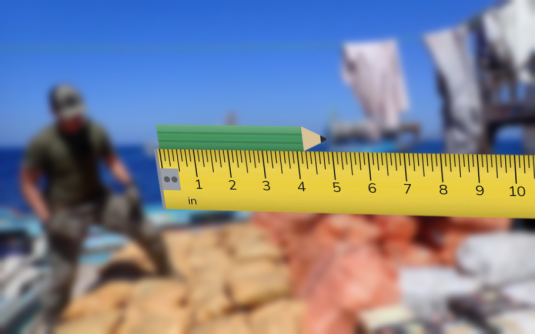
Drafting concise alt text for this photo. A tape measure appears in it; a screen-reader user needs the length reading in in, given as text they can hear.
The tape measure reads 4.875 in
